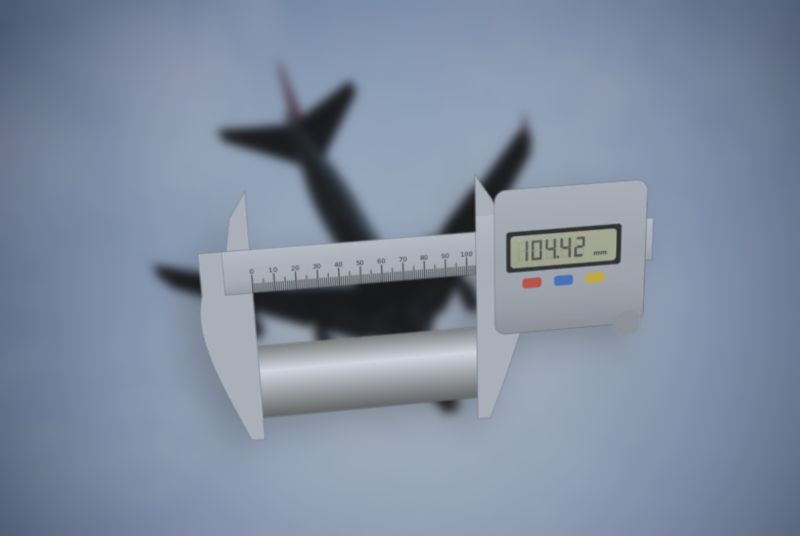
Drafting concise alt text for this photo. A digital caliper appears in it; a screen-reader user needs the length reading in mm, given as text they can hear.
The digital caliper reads 104.42 mm
